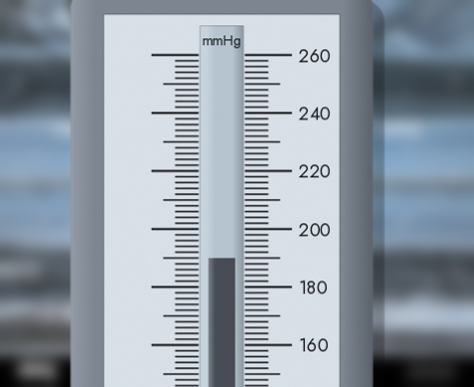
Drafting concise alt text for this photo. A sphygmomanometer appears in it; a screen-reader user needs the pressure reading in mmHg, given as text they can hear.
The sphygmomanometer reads 190 mmHg
